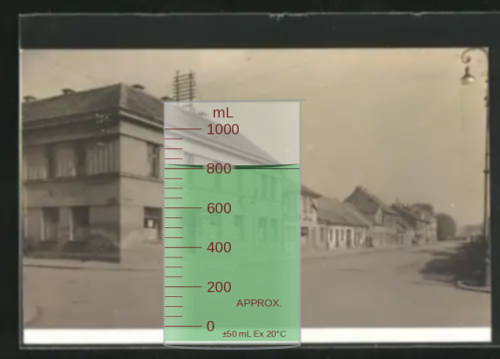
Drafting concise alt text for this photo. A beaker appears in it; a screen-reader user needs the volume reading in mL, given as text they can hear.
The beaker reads 800 mL
